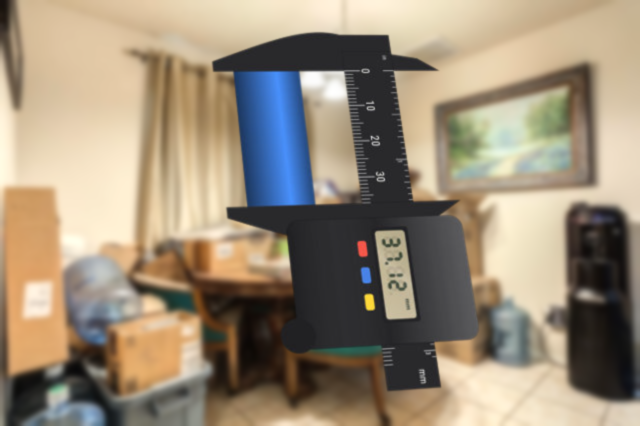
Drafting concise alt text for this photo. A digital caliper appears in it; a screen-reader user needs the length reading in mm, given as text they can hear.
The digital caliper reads 37.12 mm
